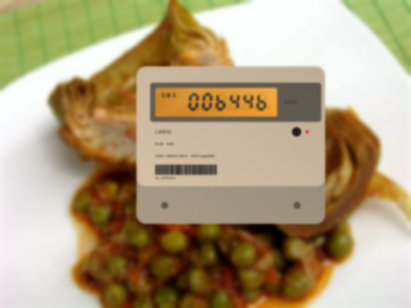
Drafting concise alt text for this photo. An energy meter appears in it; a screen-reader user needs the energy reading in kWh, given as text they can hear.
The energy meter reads 6446 kWh
